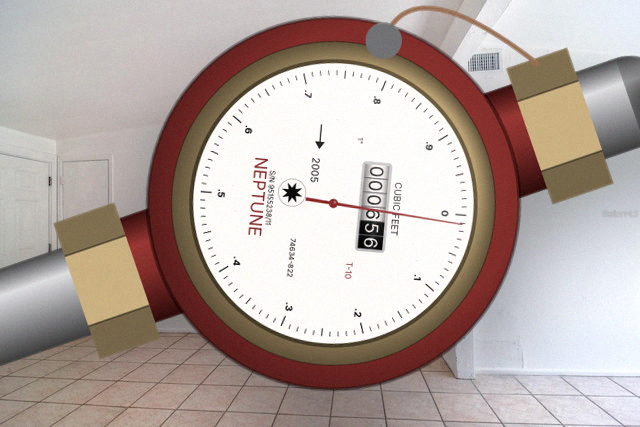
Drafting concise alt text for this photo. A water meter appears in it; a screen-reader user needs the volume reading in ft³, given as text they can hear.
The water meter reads 656.01 ft³
